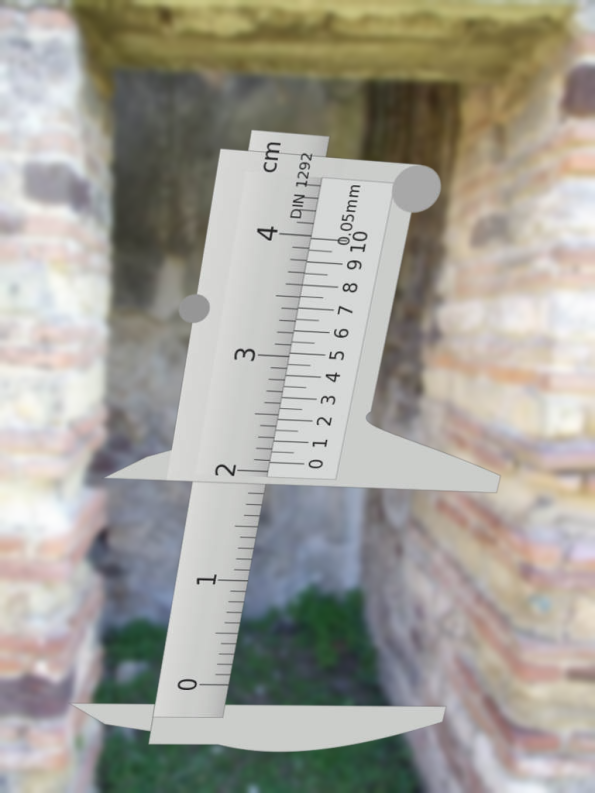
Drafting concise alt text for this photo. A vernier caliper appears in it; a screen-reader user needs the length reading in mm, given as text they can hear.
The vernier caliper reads 20.8 mm
